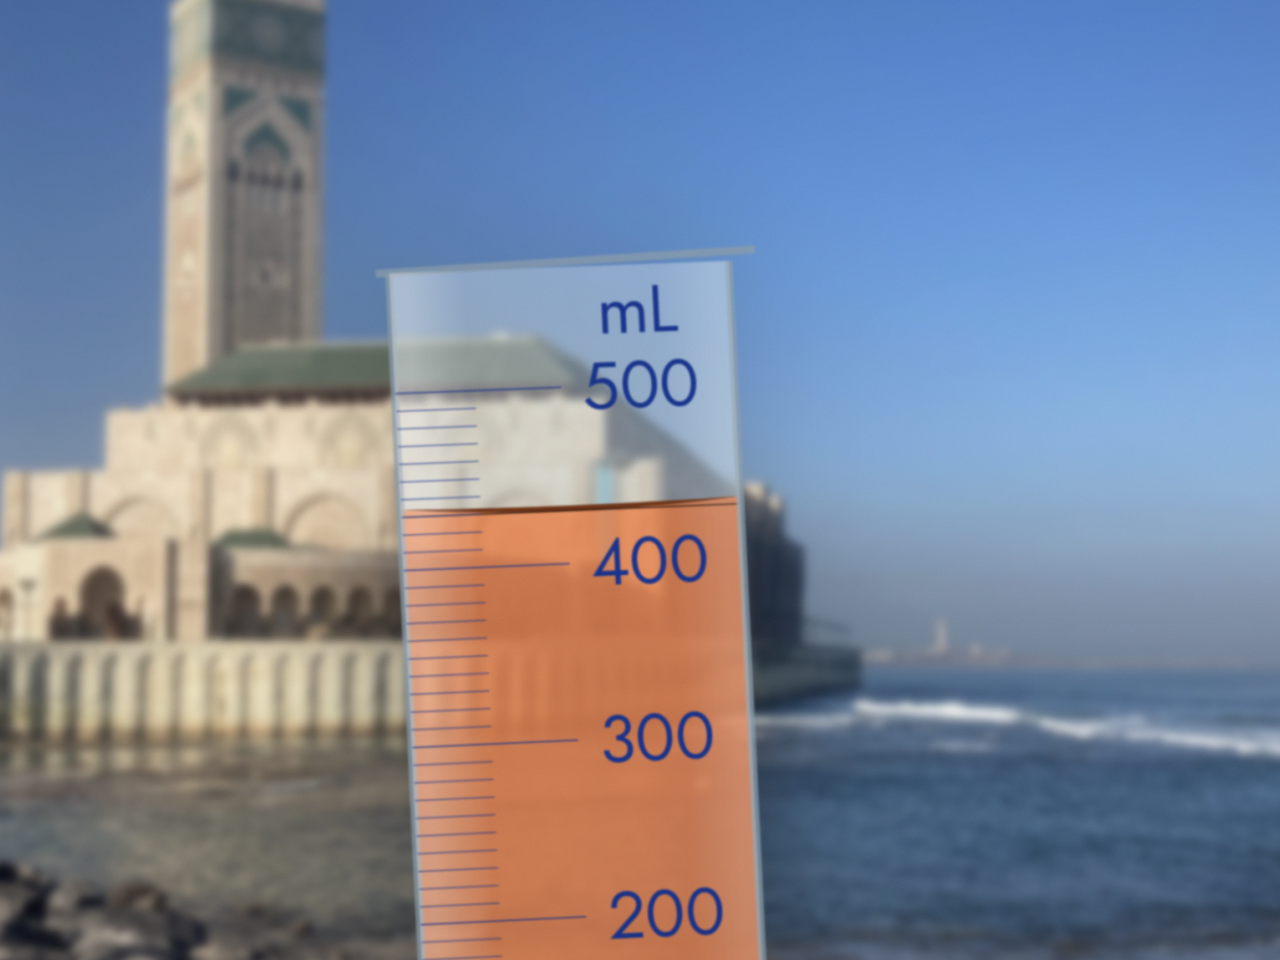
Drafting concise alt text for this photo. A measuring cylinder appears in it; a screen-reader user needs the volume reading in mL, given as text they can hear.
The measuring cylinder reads 430 mL
